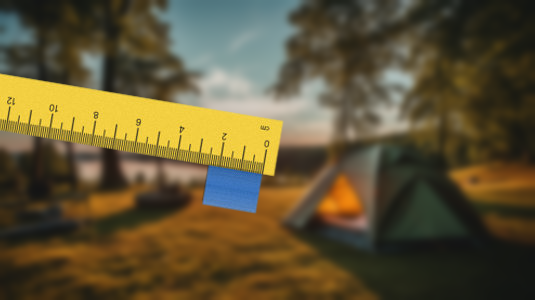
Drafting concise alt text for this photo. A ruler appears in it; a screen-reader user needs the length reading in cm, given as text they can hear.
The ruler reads 2.5 cm
